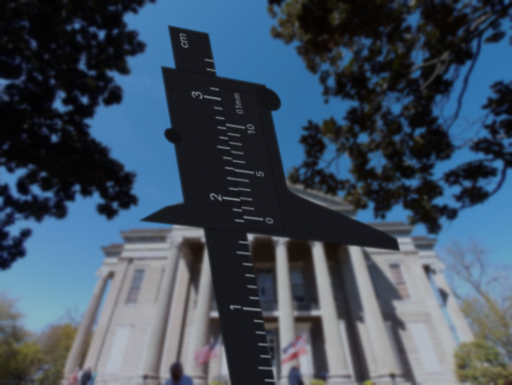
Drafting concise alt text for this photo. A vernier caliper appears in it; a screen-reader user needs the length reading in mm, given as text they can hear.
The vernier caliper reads 18.4 mm
